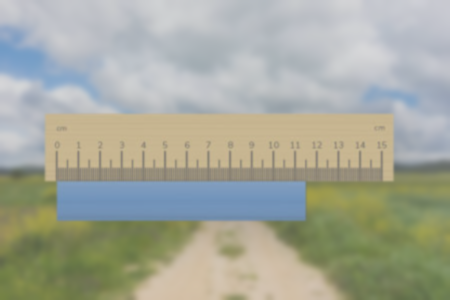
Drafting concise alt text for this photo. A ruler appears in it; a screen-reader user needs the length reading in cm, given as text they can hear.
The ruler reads 11.5 cm
